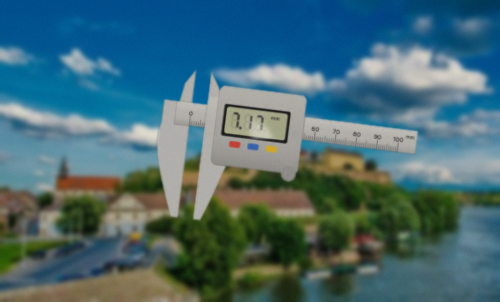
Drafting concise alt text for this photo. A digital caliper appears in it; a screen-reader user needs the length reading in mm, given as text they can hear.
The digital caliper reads 7.17 mm
